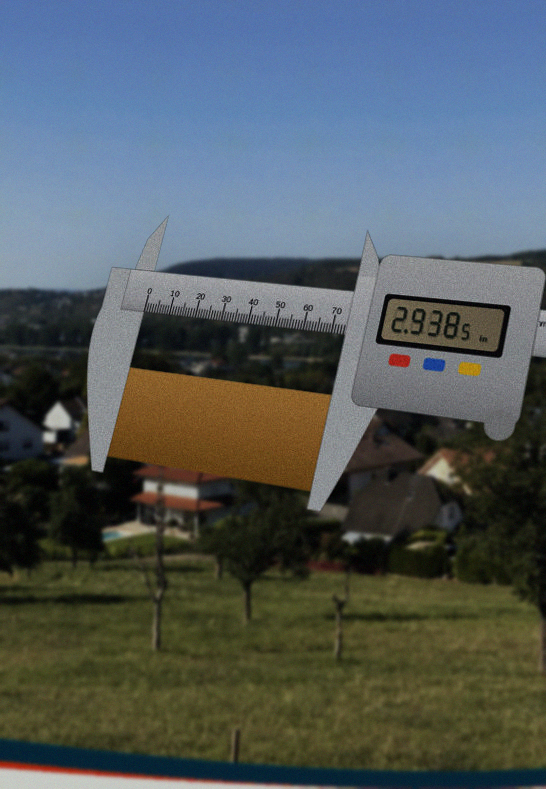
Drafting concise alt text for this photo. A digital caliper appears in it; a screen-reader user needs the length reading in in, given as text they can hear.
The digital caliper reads 2.9385 in
